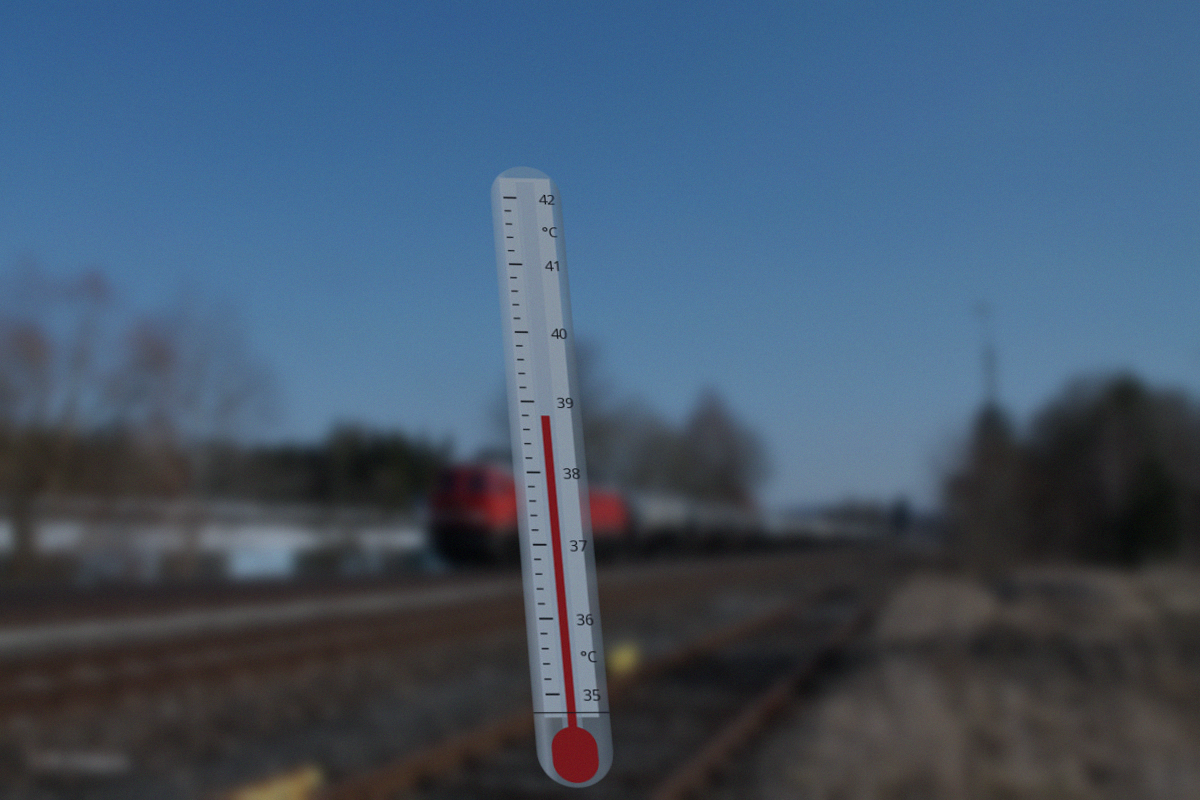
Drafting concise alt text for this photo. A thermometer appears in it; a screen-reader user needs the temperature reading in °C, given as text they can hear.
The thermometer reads 38.8 °C
